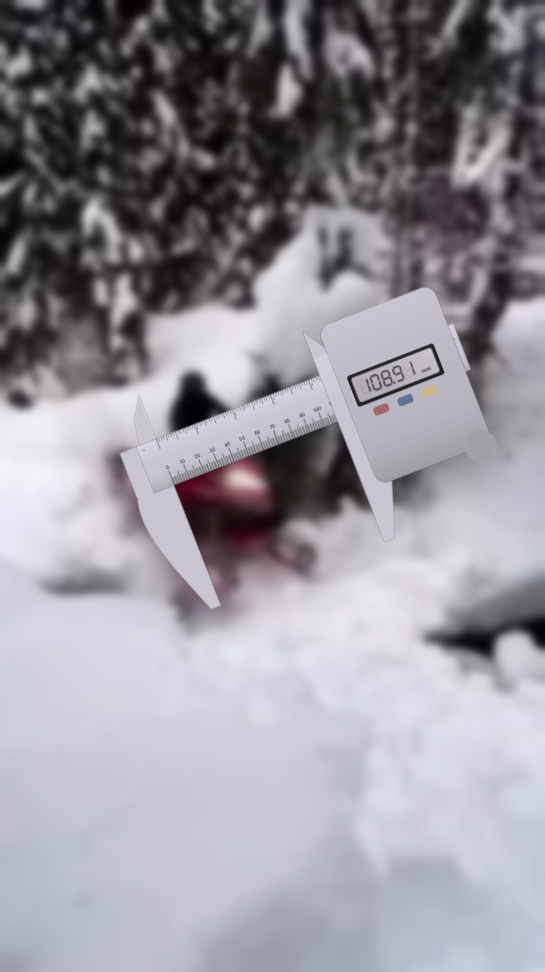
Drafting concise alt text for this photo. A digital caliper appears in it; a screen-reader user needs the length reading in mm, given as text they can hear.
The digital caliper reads 108.91 mm
